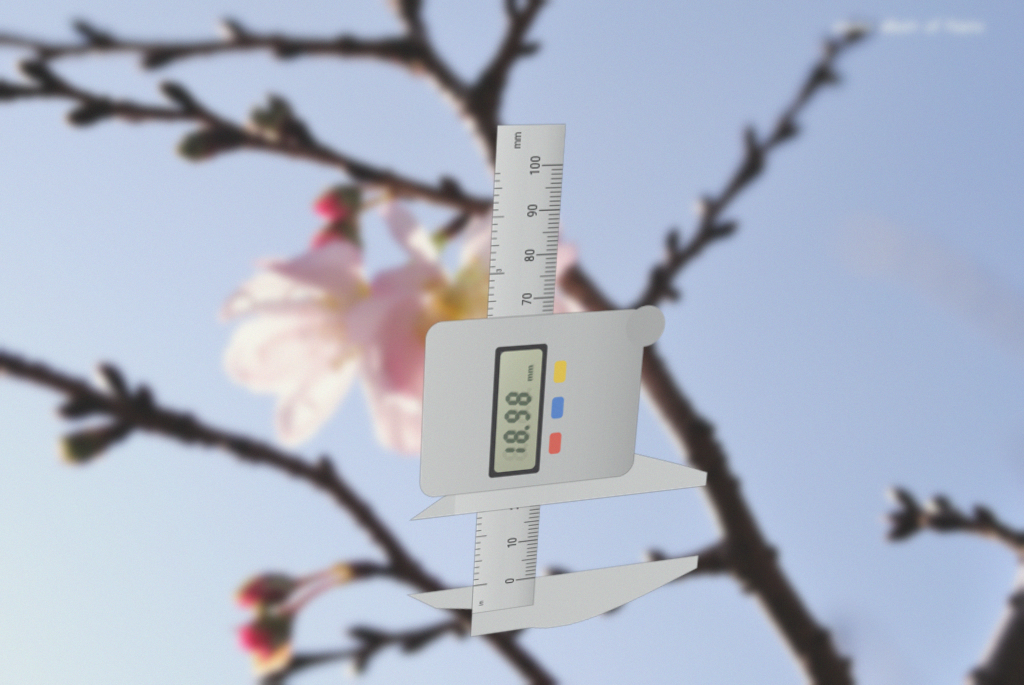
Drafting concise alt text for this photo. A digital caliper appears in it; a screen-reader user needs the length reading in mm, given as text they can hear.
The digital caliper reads 18.98 mm
